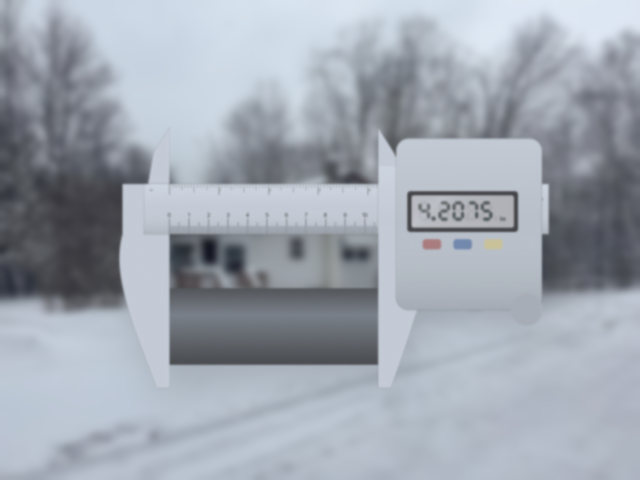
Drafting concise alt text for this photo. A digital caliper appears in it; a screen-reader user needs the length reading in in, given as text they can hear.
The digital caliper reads 4.2075 in
